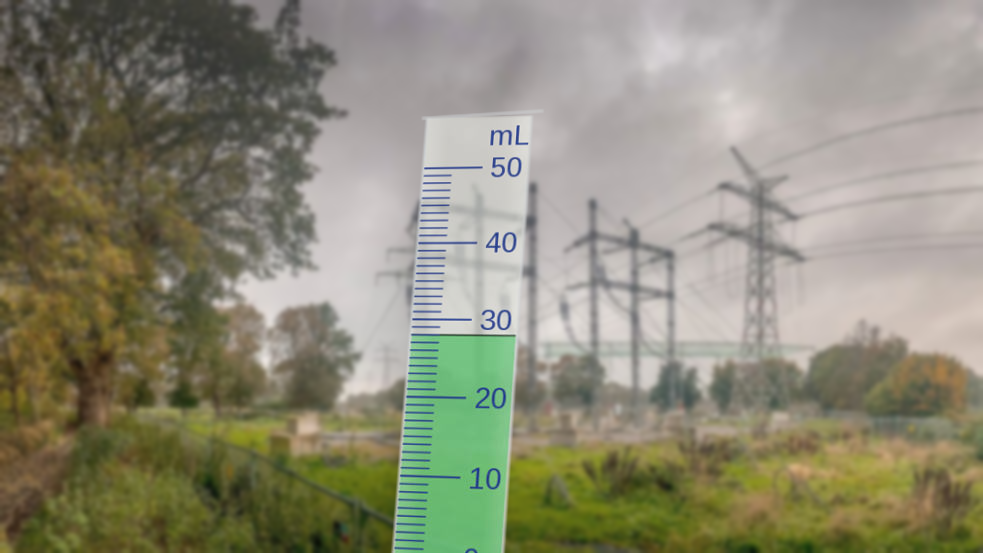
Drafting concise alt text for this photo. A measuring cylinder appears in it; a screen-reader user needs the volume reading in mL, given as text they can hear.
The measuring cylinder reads 28 mL
